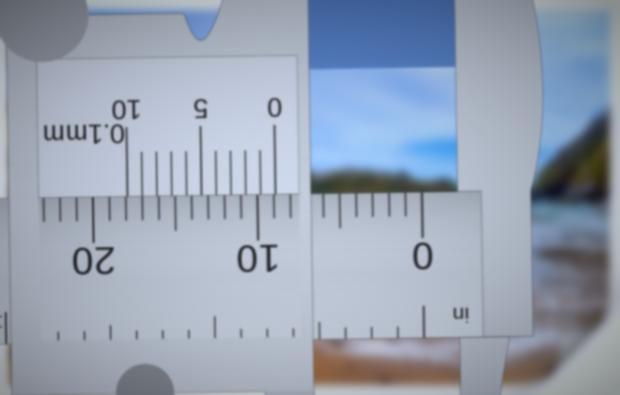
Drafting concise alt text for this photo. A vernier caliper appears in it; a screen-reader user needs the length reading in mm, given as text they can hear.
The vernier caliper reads 8.9 mm
